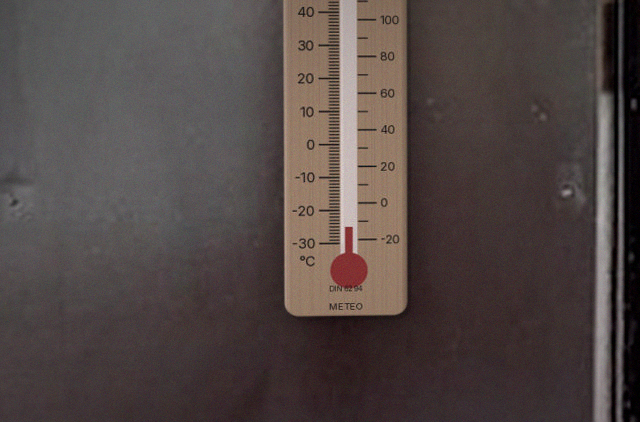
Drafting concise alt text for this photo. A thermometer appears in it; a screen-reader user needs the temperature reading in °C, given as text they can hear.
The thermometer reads -25 °C
